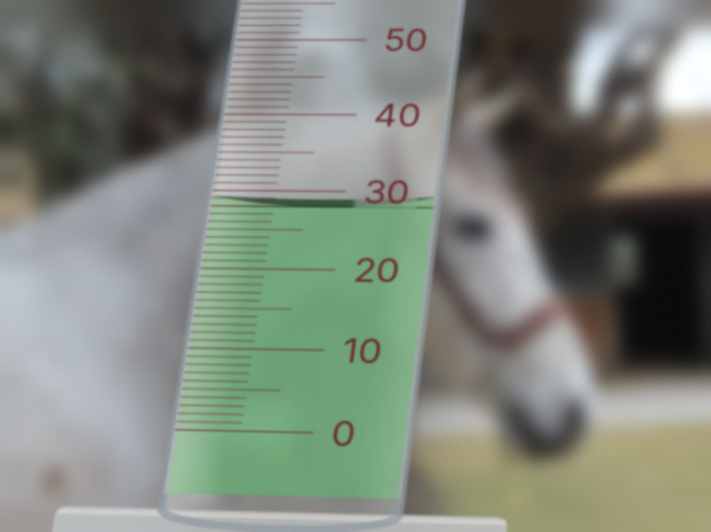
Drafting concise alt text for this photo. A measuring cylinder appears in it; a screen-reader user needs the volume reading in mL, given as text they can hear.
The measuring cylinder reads 28 mL
